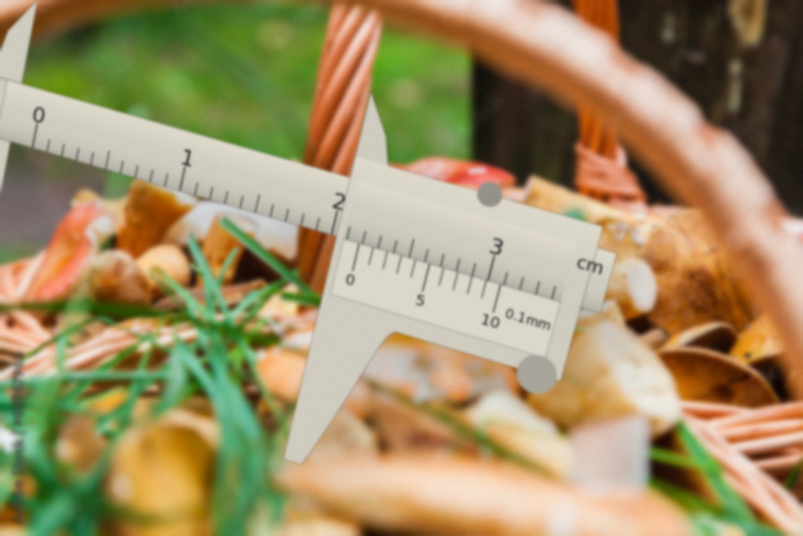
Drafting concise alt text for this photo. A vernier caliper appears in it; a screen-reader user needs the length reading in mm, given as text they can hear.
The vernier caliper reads 21.8 mm
